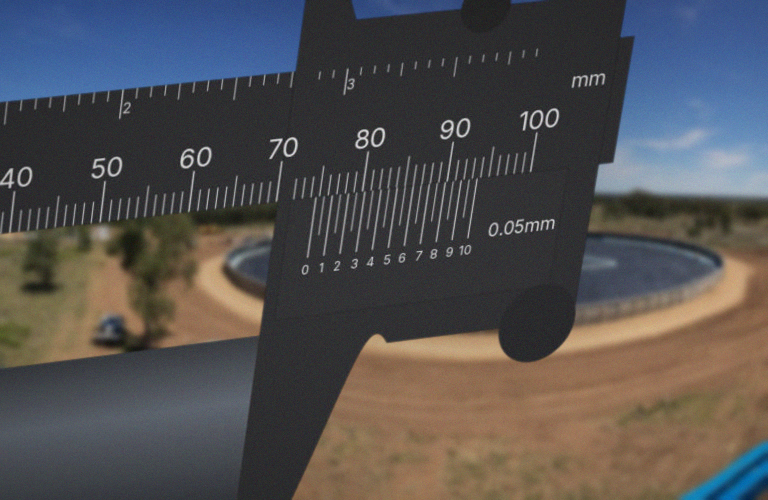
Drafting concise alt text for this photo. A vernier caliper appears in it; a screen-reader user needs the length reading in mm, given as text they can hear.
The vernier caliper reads 74.6 mm
